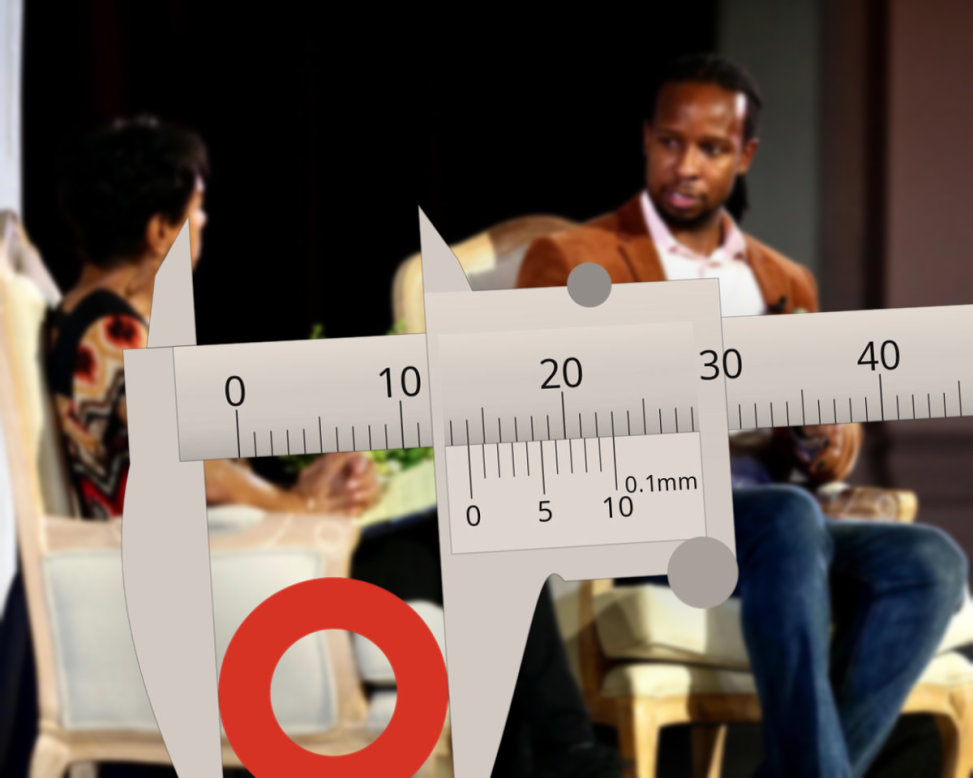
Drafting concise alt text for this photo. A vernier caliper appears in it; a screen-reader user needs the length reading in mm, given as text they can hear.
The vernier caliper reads 14.0 mm
